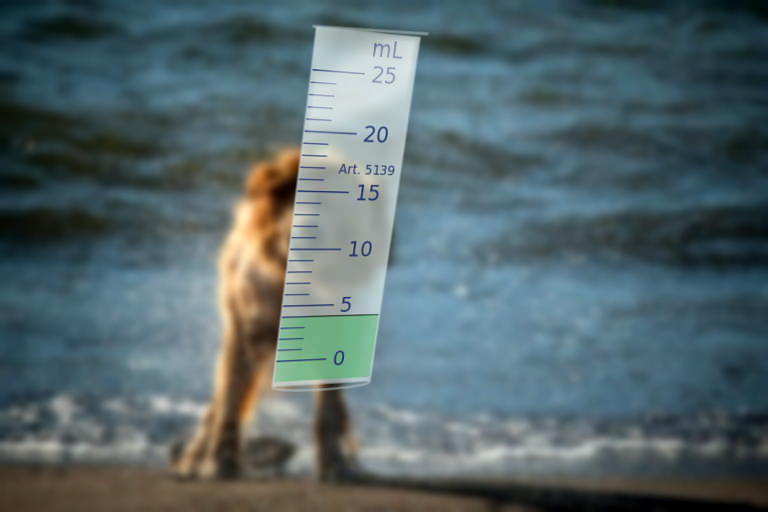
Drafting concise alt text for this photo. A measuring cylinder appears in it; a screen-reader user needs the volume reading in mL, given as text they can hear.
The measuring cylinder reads 4 mL
